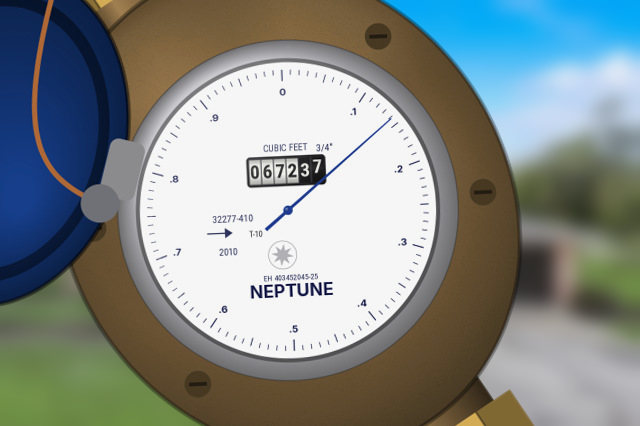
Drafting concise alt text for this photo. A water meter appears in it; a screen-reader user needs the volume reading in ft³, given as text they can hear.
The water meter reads 67237.14 ft³
